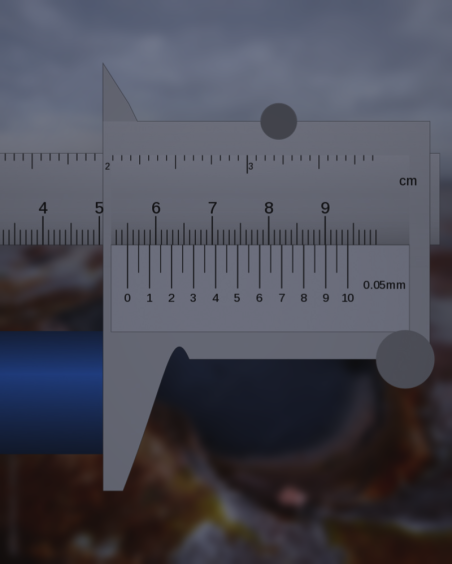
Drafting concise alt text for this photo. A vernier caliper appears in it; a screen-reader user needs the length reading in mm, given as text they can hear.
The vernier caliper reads 55.0 mm
